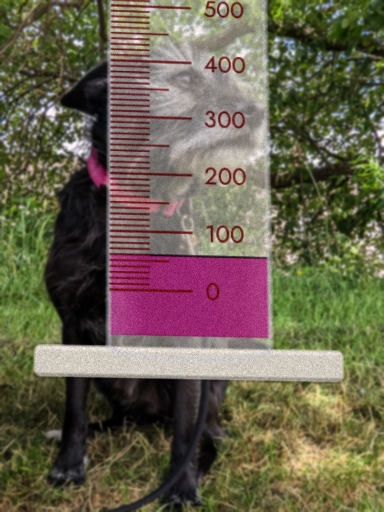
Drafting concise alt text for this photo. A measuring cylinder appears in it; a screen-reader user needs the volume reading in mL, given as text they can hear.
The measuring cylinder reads 60 mL
